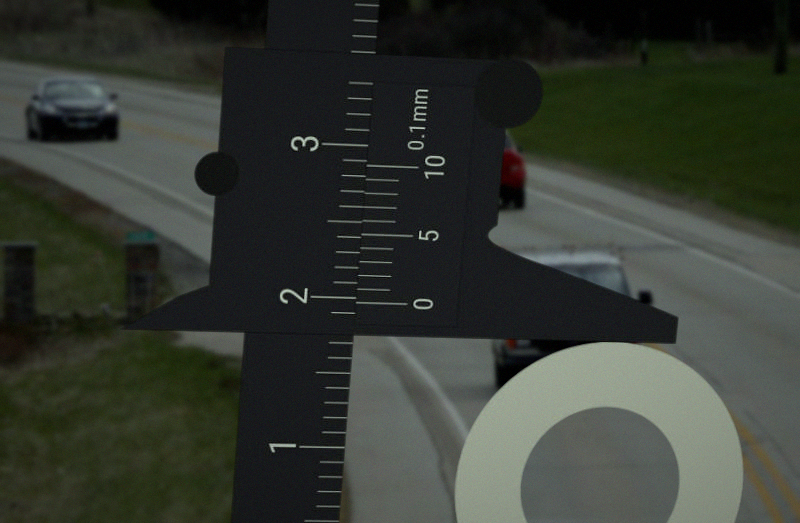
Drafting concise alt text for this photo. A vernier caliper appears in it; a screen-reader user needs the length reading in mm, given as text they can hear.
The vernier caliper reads 19.7 mm
